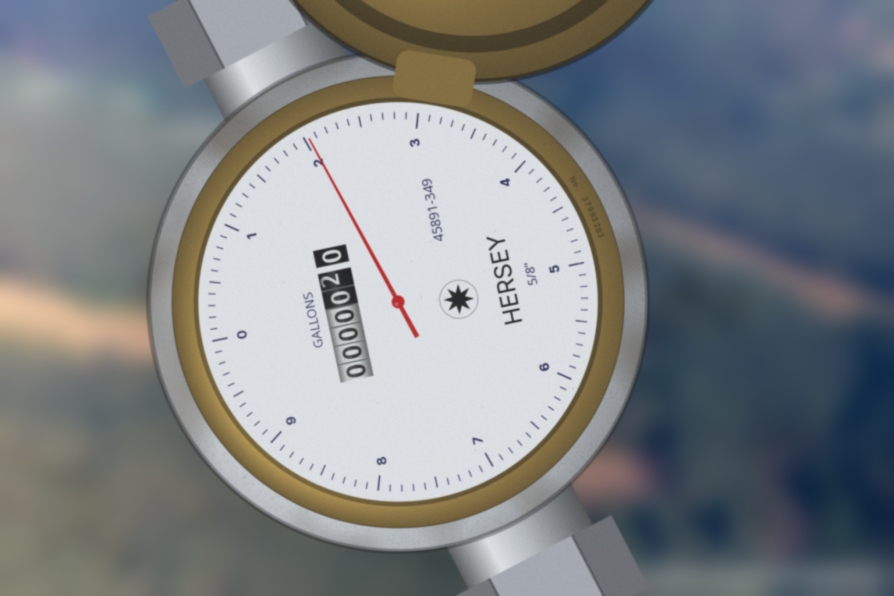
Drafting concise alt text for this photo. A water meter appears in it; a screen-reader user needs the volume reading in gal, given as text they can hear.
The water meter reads 22.0 gal
